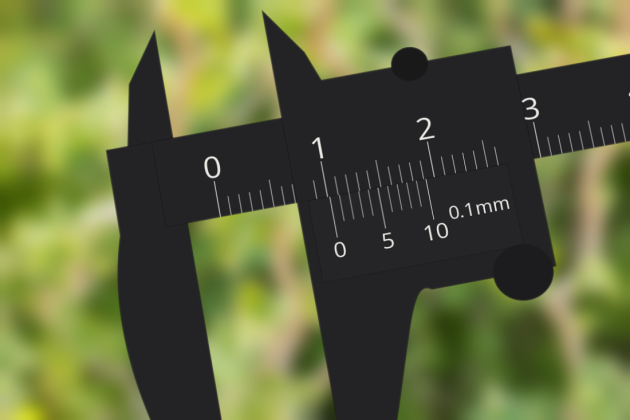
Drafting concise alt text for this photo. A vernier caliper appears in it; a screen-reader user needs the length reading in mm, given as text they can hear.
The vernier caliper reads 10.2 mm
